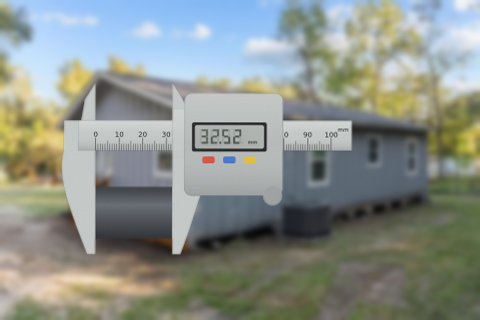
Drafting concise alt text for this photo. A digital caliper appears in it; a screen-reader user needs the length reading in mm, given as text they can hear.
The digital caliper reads 32.52 mm
